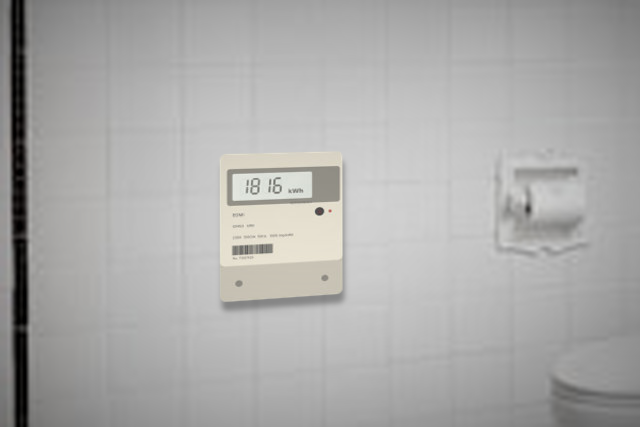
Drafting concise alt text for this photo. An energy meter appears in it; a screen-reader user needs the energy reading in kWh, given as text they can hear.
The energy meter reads 1816 kWh
